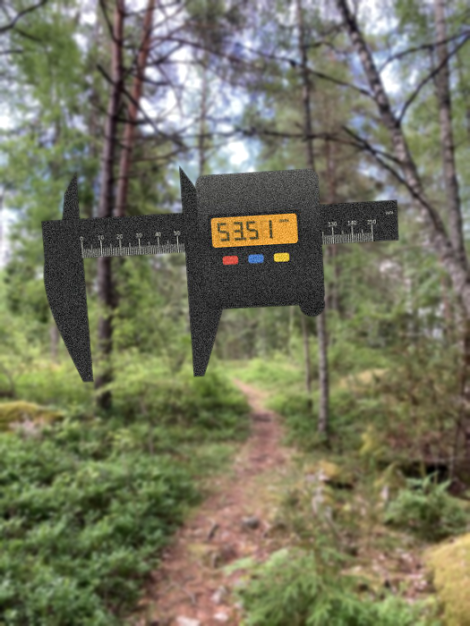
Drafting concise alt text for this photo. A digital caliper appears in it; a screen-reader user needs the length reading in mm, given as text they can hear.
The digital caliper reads 53.51 mm
